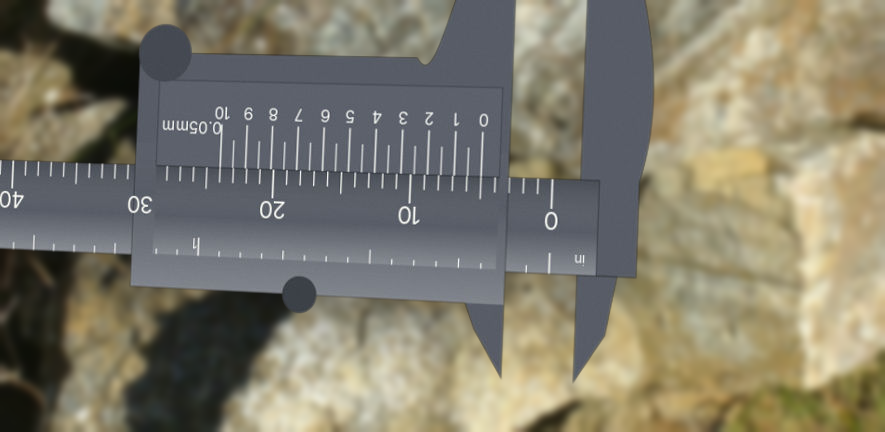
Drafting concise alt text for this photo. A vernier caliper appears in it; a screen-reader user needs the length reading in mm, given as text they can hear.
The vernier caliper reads 5.0 mm
